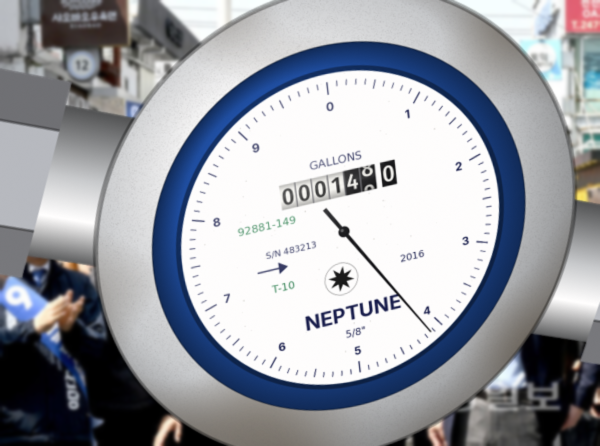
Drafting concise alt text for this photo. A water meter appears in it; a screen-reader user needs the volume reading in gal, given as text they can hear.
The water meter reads 1484.1 gal
